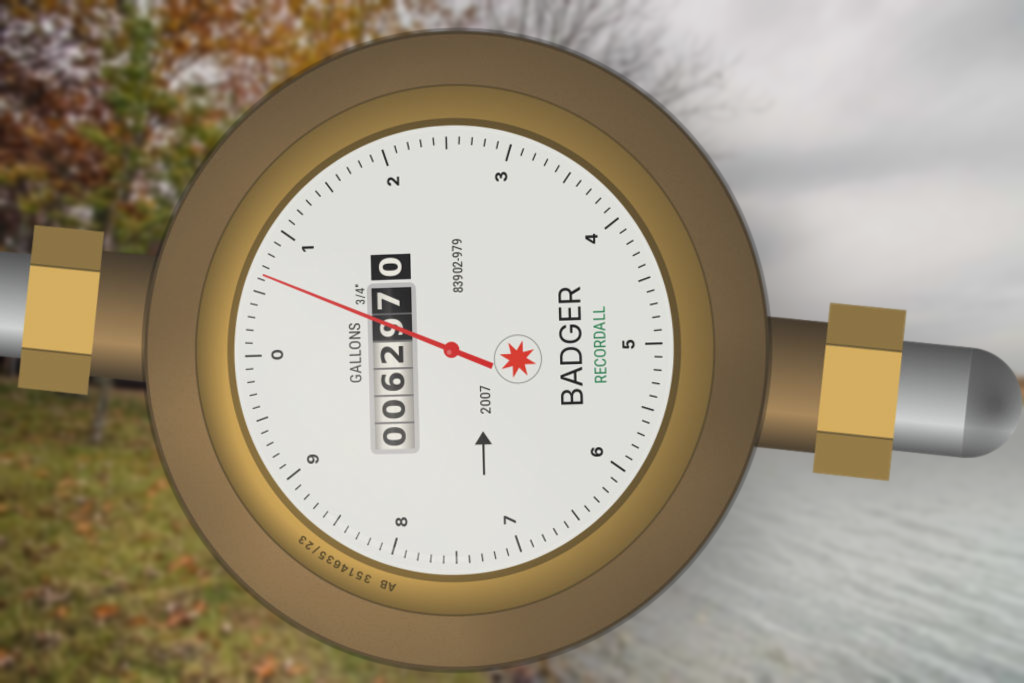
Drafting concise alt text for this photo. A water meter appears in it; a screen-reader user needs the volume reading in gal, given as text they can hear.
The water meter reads 62970.6 gal
